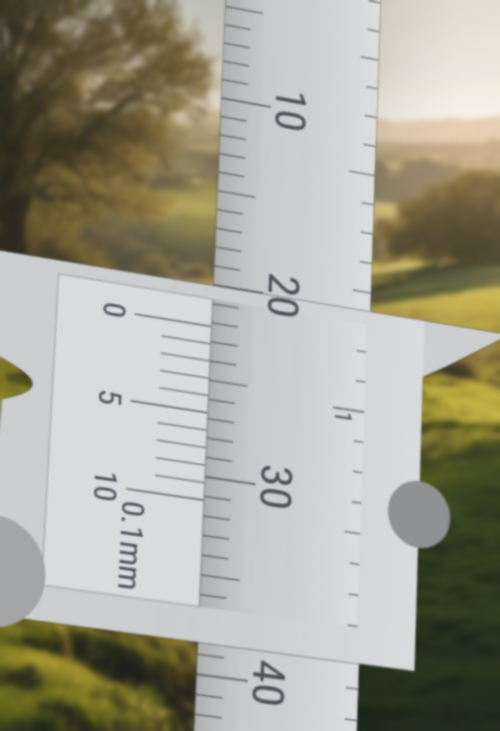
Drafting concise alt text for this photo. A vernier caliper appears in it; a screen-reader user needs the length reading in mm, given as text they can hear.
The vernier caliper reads 22.2 mm
